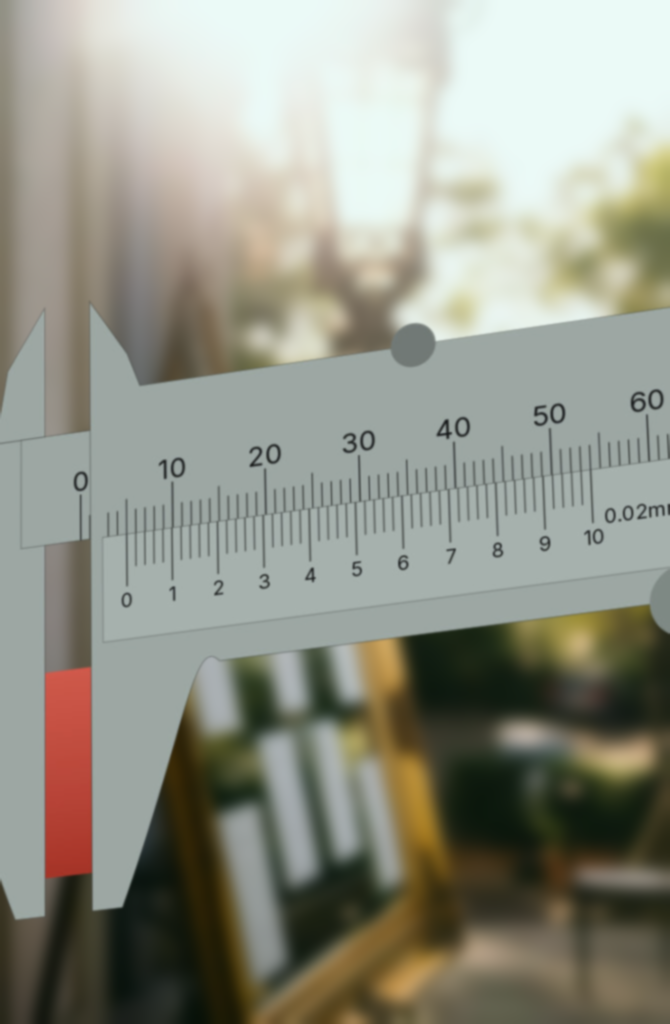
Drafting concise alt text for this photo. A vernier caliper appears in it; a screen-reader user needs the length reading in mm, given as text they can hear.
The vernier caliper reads 5.0 mm
